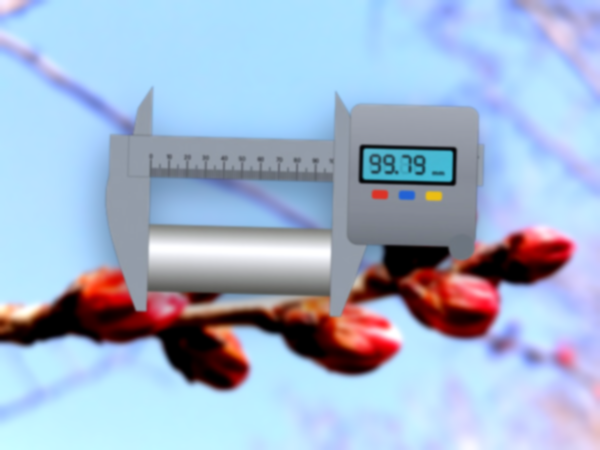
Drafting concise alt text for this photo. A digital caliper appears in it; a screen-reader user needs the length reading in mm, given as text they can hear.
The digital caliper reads 99.79 mm
